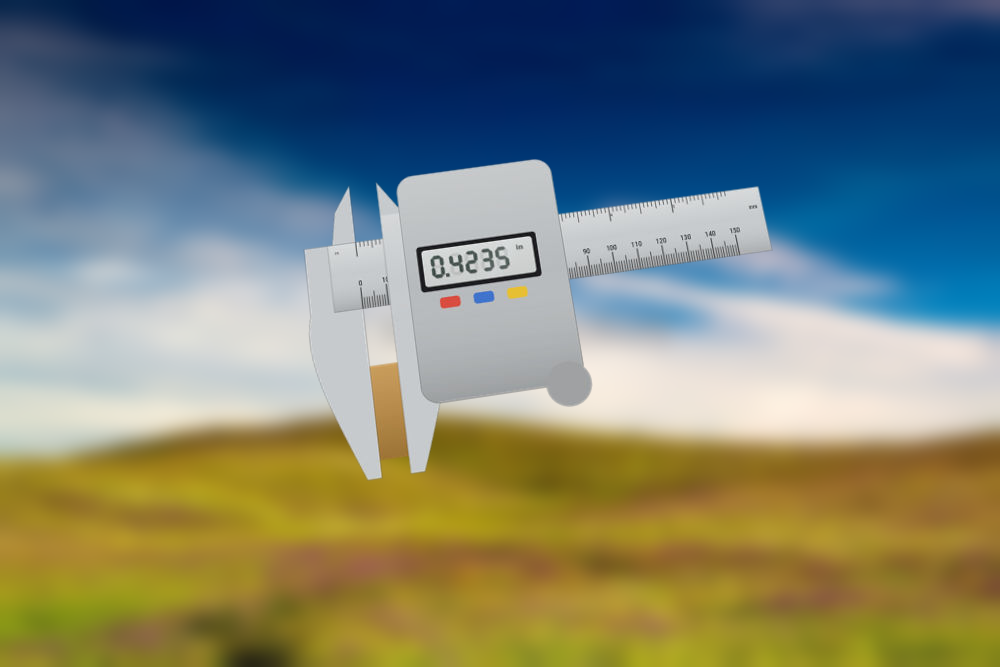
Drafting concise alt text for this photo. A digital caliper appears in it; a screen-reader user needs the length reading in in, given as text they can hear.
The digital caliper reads 0.4235 in
